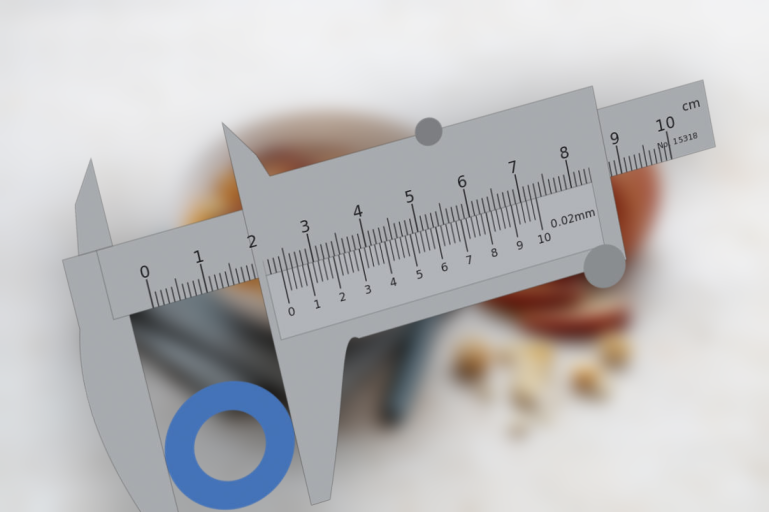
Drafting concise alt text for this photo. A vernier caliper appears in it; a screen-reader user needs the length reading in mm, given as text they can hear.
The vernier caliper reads 24.0 mm
